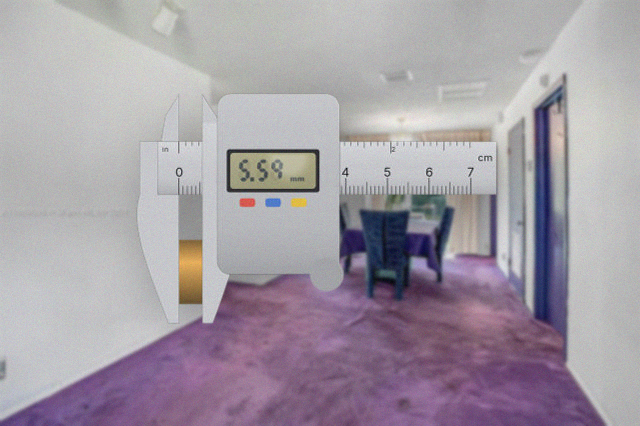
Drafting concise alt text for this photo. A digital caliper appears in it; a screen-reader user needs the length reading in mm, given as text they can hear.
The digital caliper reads 5.59 mm
